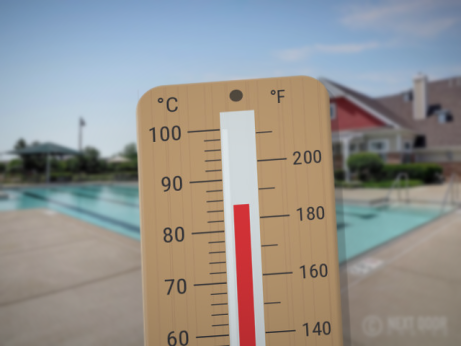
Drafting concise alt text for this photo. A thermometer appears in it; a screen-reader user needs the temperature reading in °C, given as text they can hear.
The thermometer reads 85 °C
